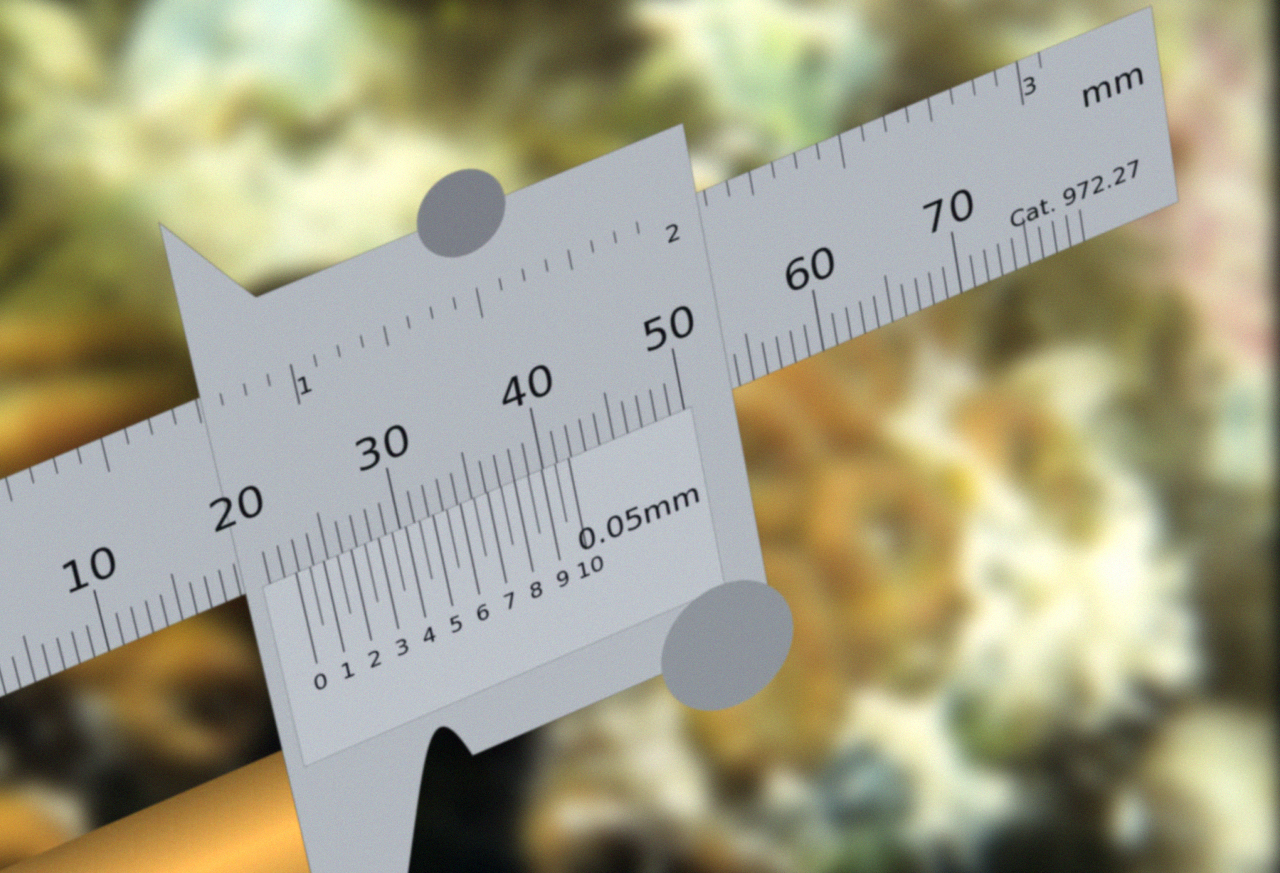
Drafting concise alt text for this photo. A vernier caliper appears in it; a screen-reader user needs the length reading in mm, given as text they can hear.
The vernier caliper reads 22.8 mm
